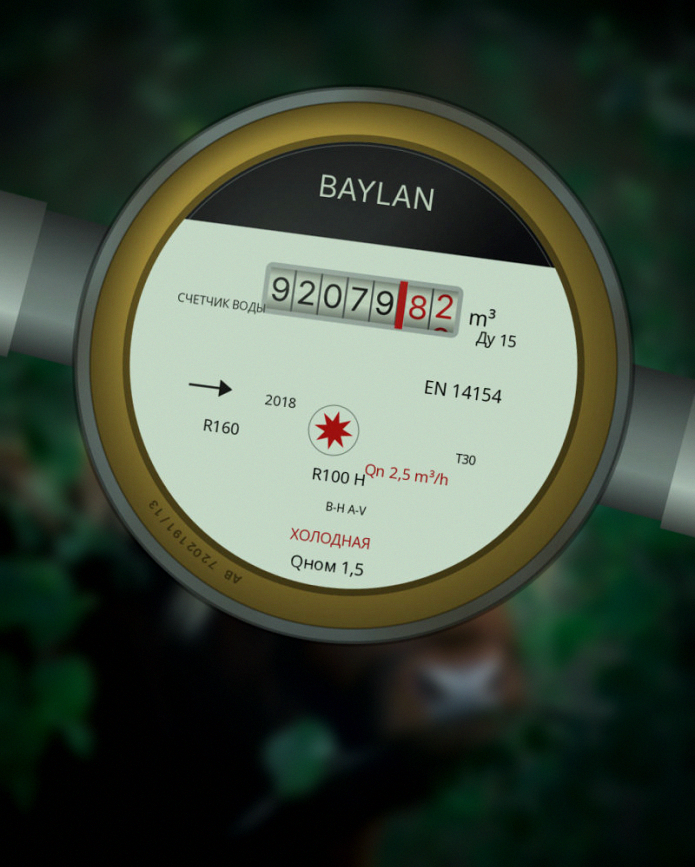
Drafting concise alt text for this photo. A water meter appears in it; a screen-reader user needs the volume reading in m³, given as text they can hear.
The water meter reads 92079.82 m³
